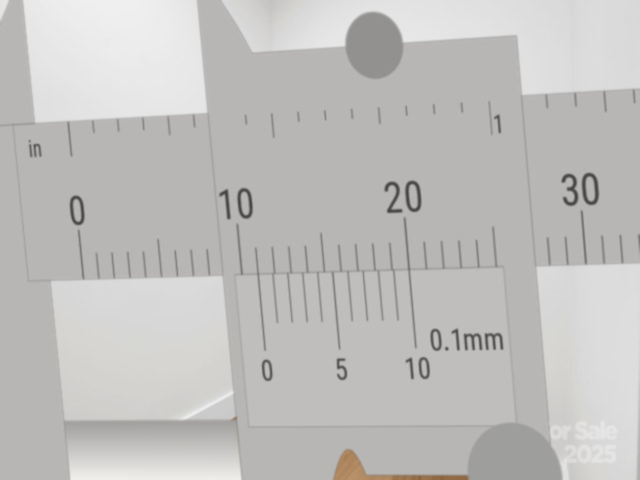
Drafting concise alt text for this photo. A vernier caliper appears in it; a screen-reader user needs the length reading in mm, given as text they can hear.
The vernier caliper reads 11.0 mm
